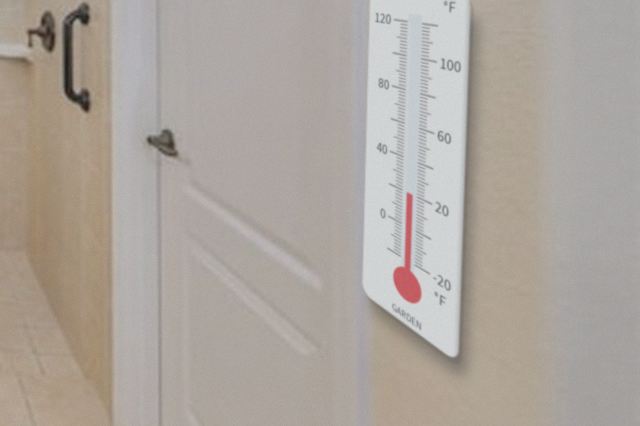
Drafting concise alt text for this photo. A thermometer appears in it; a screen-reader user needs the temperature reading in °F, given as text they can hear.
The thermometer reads 20 °F
